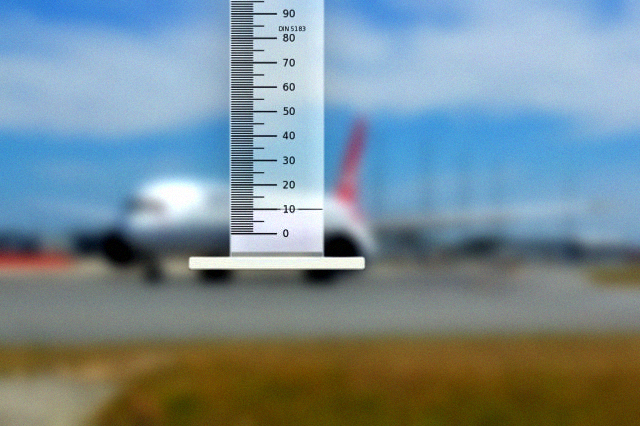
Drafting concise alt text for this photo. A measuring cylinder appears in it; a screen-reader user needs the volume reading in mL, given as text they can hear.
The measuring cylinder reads 10 mL
